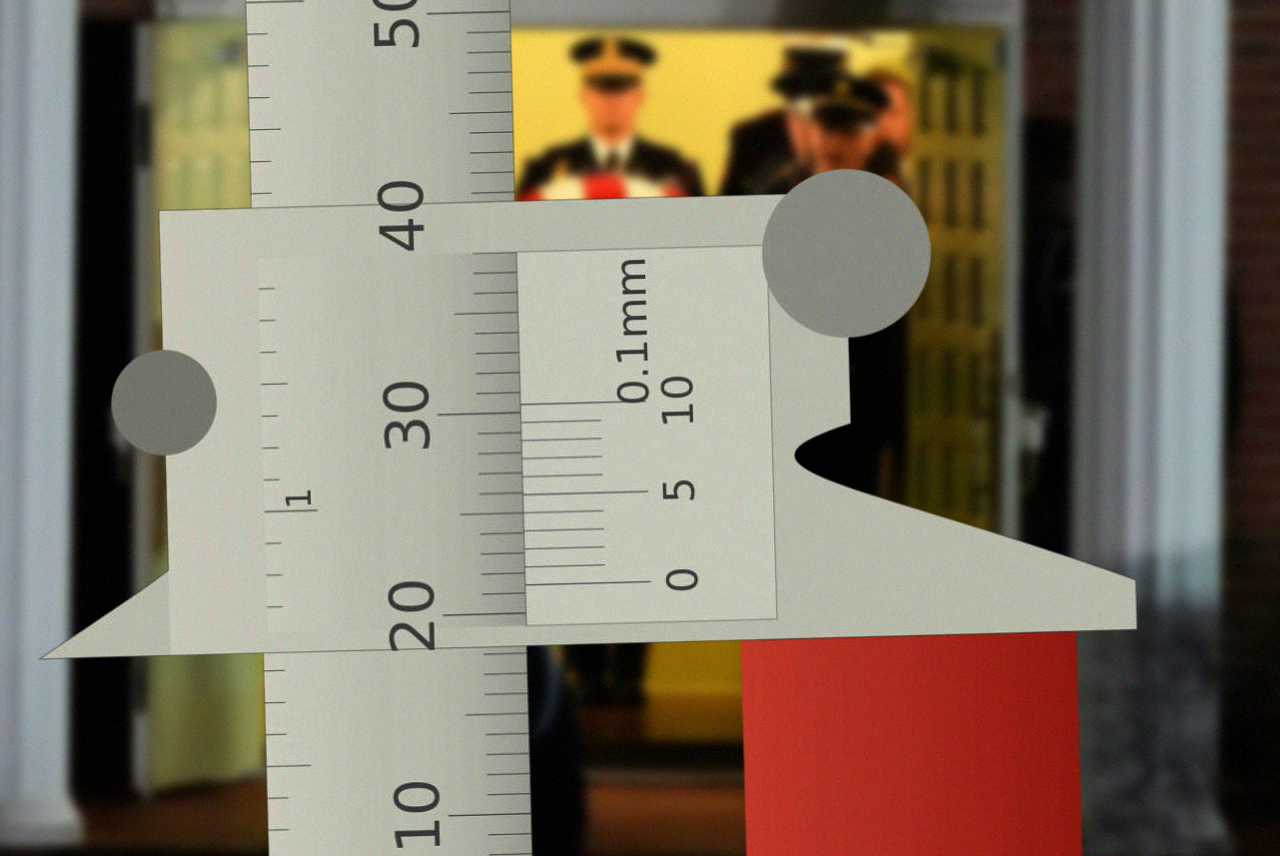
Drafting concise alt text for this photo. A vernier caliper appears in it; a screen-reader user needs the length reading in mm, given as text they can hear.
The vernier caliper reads 21.4 mm
